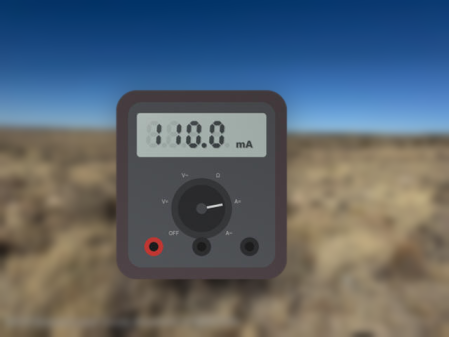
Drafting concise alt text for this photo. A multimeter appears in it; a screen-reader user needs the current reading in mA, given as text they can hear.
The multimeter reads 110.0 mA
